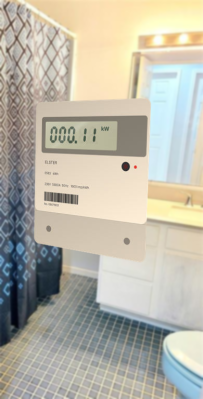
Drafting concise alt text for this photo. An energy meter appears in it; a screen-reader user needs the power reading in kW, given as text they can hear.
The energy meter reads 0.11 kW
